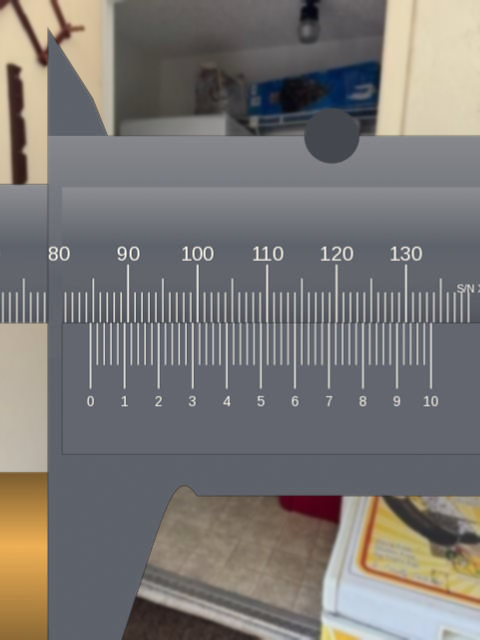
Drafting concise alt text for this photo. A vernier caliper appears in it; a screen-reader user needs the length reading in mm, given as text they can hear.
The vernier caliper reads 84.6 mm
